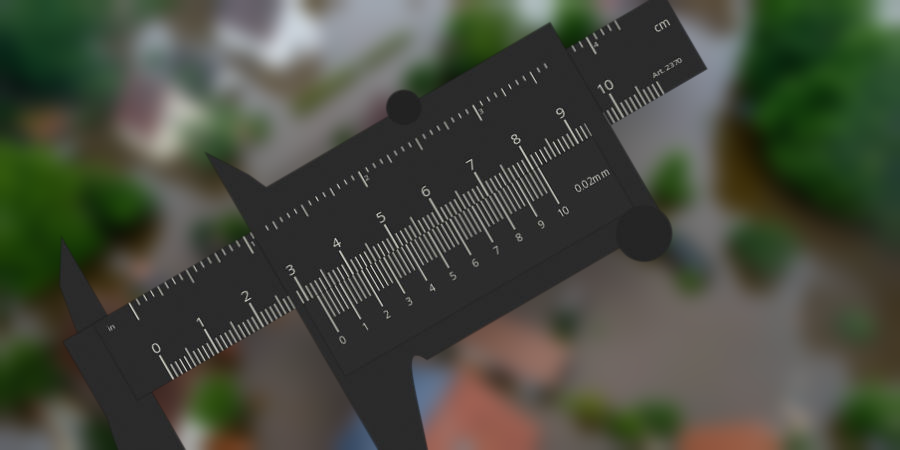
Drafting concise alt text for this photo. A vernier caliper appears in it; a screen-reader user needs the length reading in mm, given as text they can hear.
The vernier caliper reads 32.0 mm
